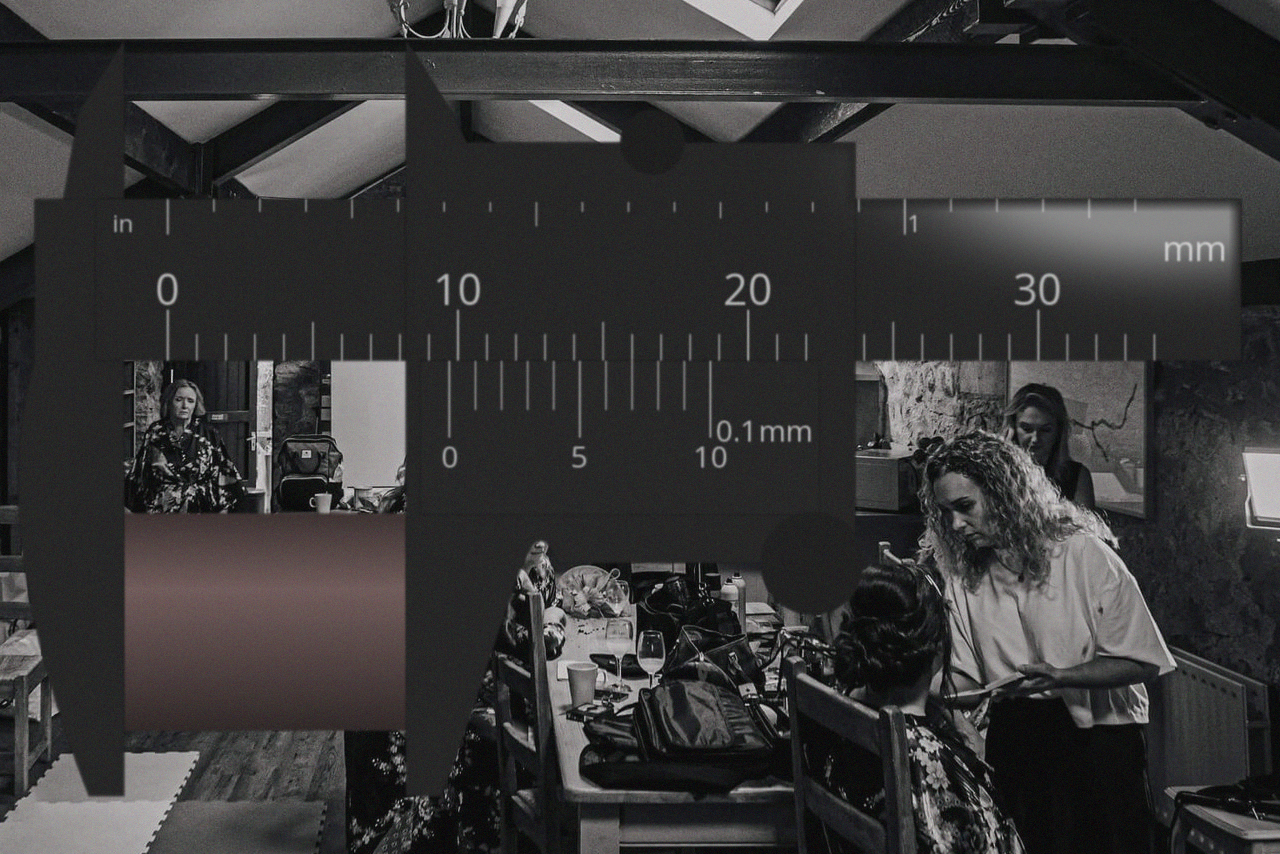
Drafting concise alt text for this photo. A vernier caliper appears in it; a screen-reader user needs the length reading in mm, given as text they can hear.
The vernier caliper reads 9.7 mm
